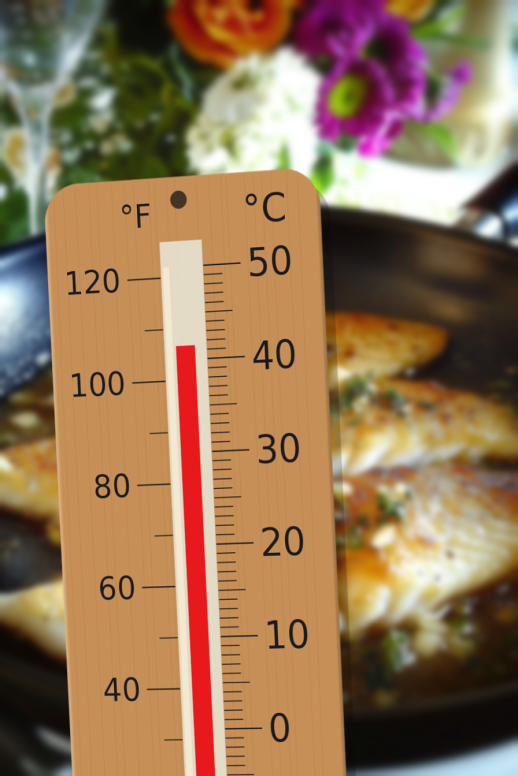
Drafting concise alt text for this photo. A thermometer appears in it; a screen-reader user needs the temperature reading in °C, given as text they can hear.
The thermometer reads 41.5 °C
